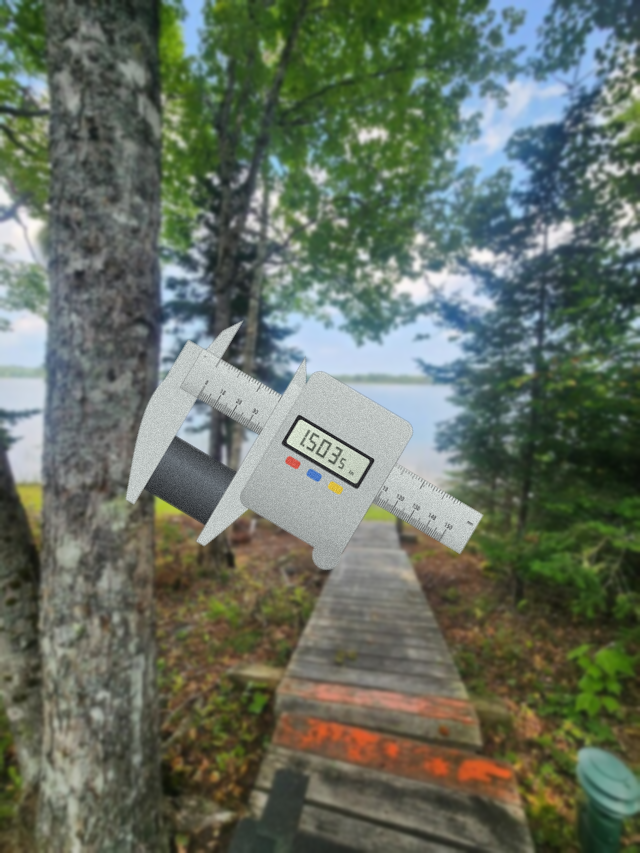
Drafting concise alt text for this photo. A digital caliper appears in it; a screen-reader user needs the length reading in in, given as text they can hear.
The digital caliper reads 1.5035 in
